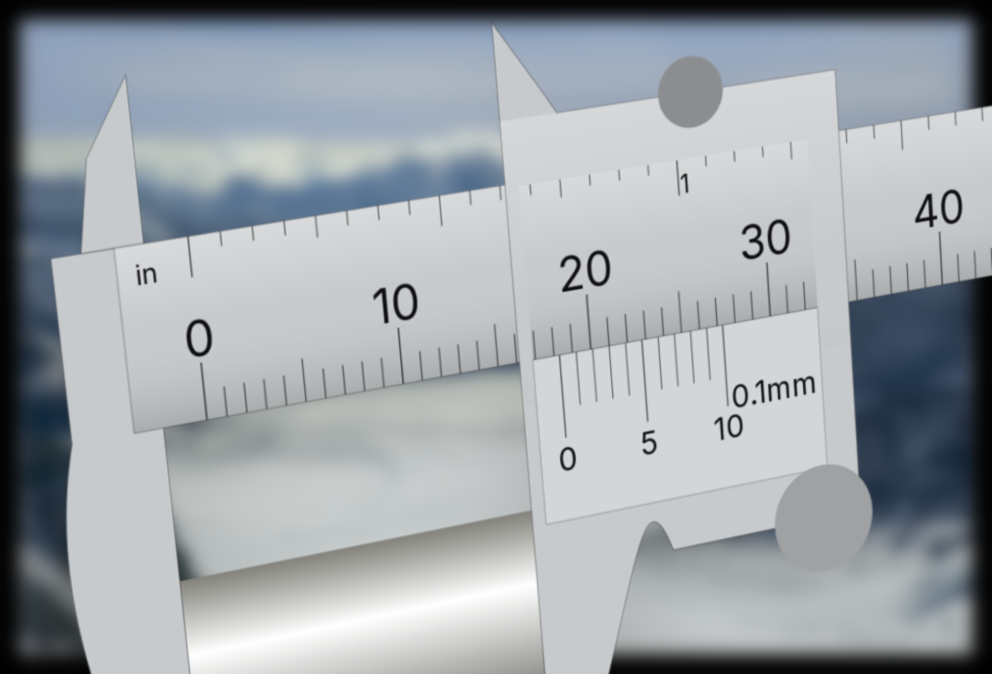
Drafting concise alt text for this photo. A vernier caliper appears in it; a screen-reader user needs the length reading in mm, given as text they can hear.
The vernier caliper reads 18.3 mm
